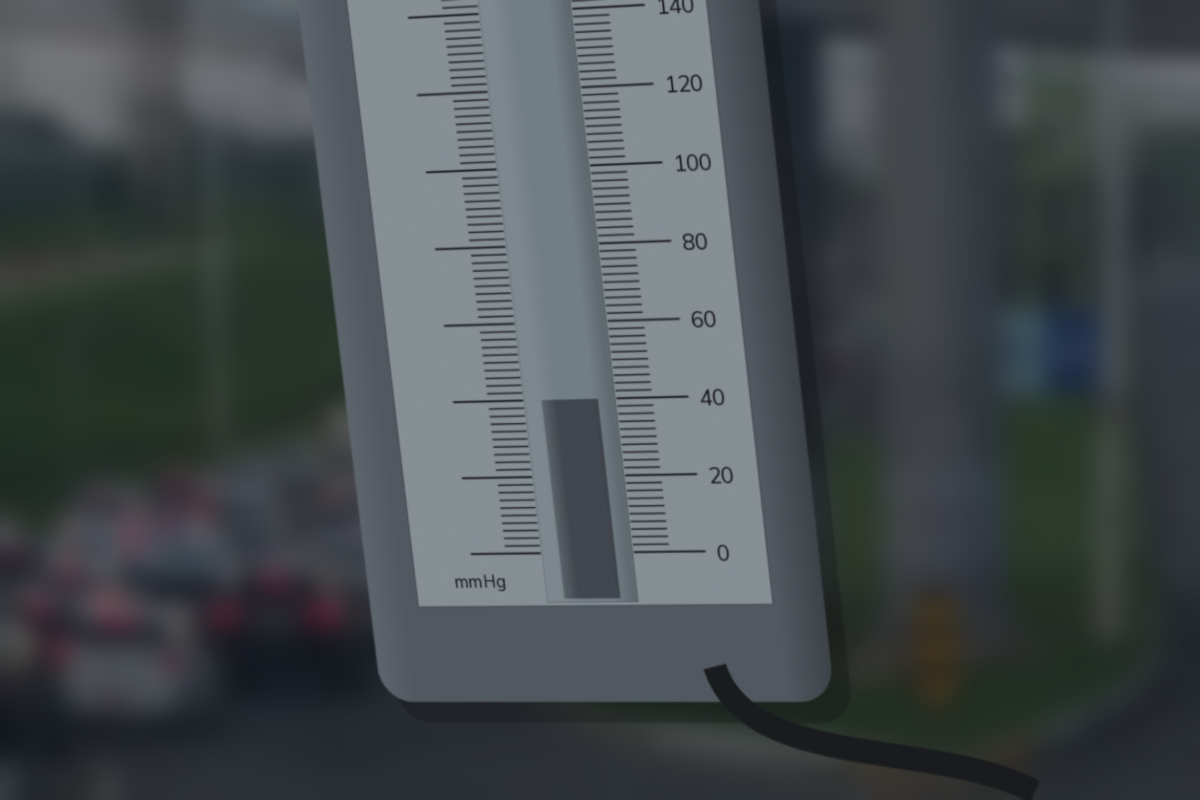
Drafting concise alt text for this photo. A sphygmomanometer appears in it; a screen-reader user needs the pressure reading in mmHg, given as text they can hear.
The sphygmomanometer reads 40 mmHg
